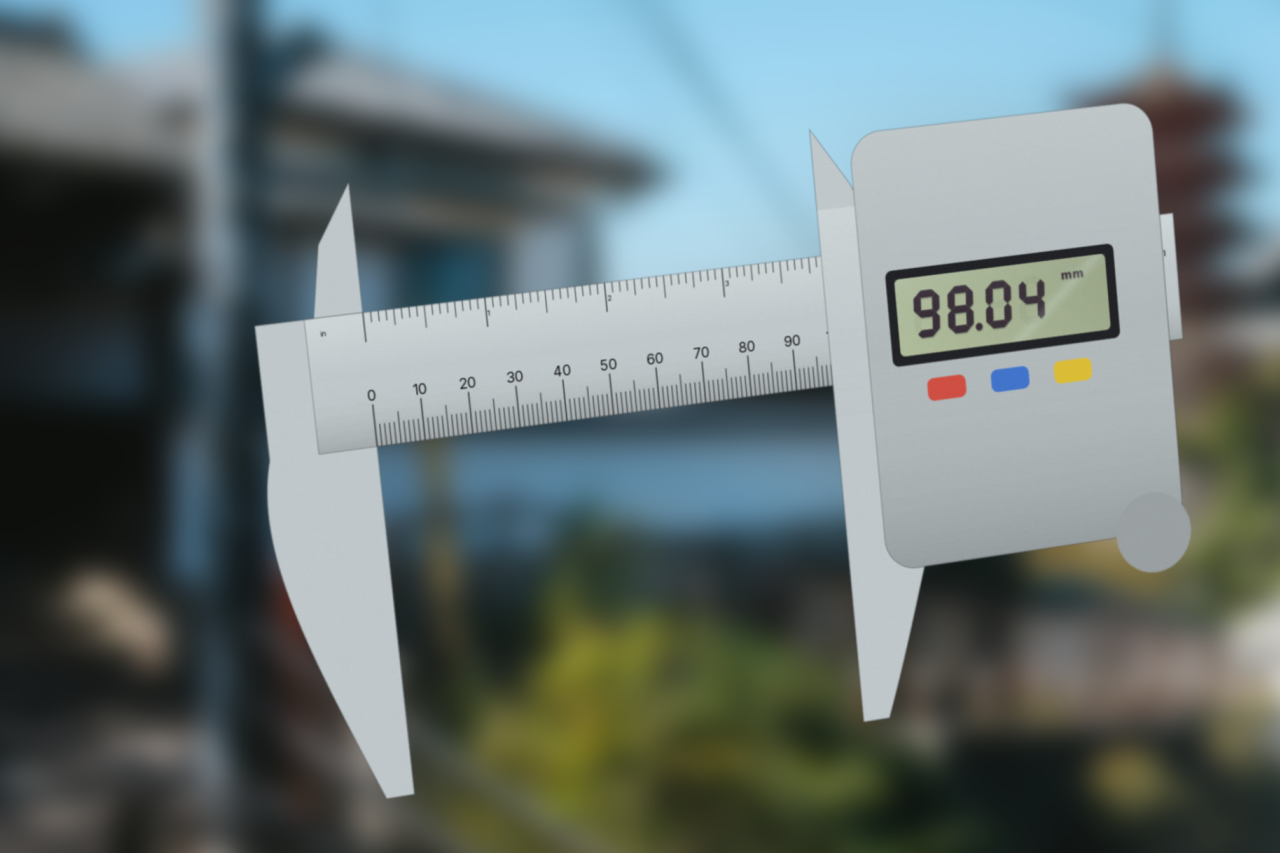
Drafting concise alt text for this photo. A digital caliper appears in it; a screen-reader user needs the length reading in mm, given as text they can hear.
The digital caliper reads 98.04 mm
